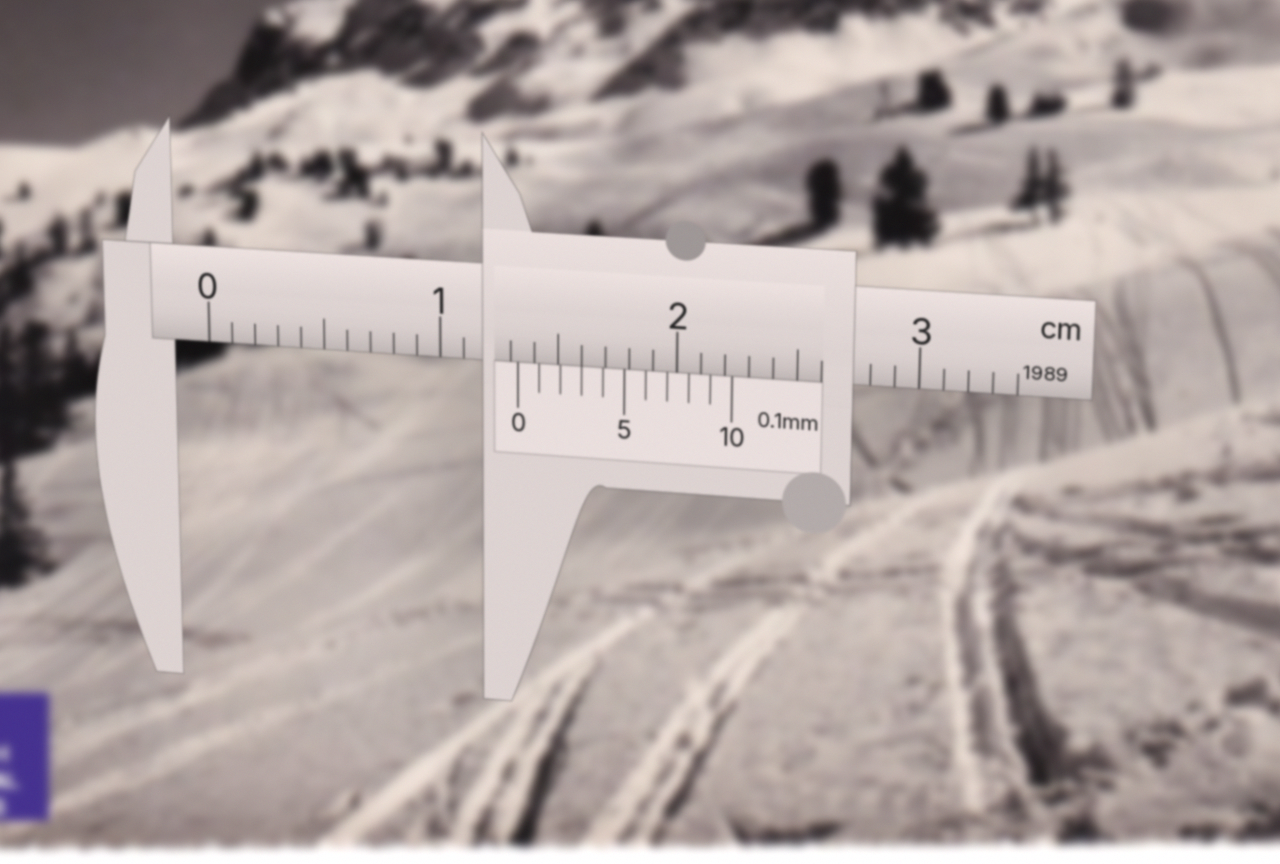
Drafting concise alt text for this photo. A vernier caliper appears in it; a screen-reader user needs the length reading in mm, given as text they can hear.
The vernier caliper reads 13.3 mm
